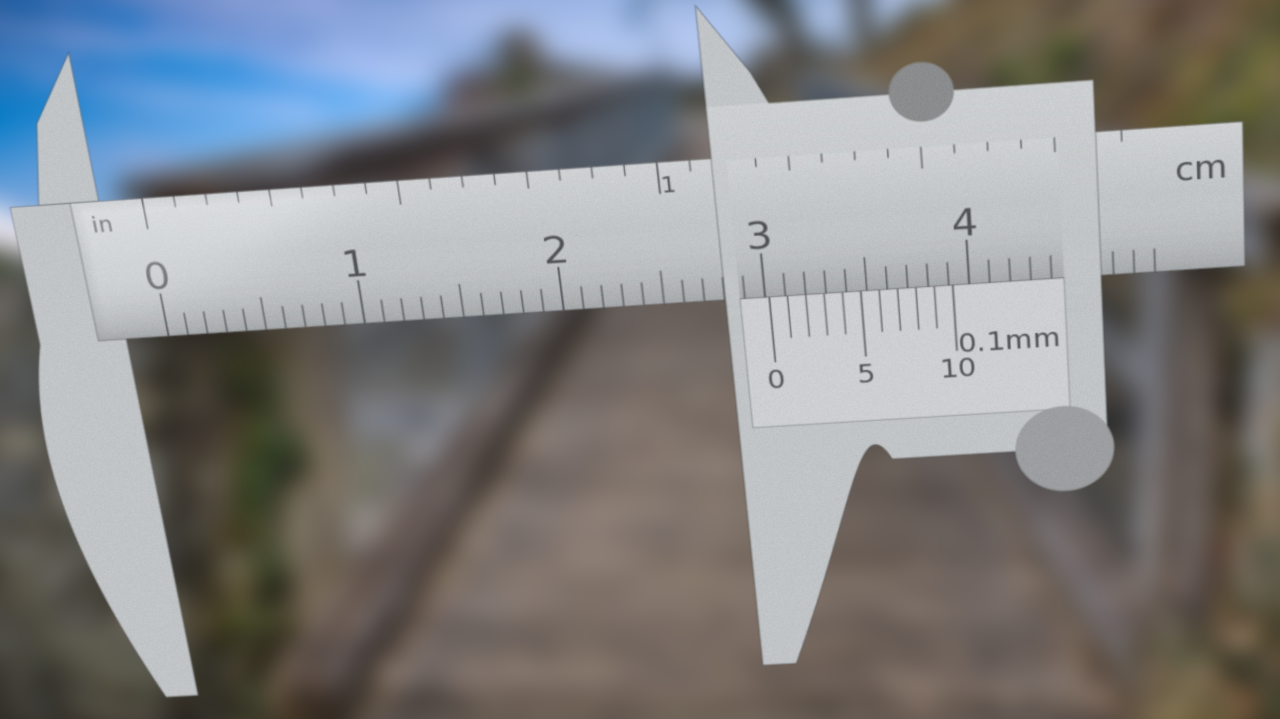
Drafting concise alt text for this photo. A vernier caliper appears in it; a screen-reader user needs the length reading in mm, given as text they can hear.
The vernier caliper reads 30.2 mm
